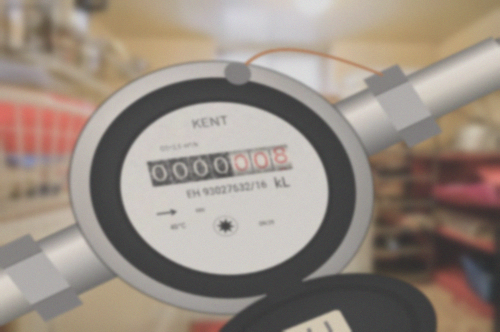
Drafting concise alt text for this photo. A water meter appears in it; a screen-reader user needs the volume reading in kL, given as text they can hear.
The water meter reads 0.008 kL
